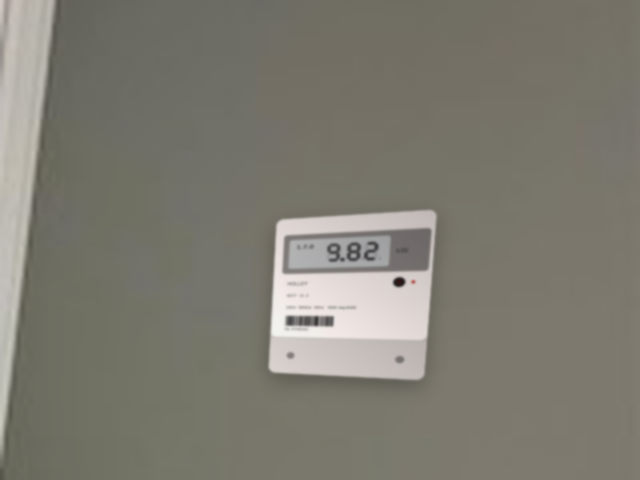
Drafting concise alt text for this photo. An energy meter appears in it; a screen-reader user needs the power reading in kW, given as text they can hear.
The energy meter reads 9.82 kW
